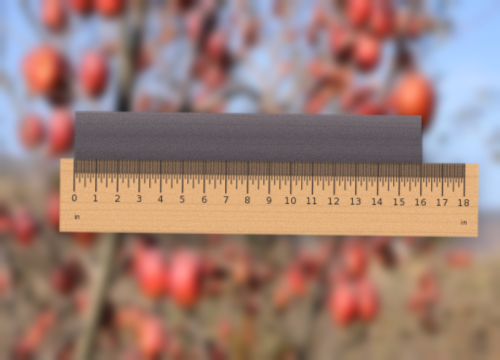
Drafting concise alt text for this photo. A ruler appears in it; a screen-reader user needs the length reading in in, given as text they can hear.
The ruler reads 16 in
